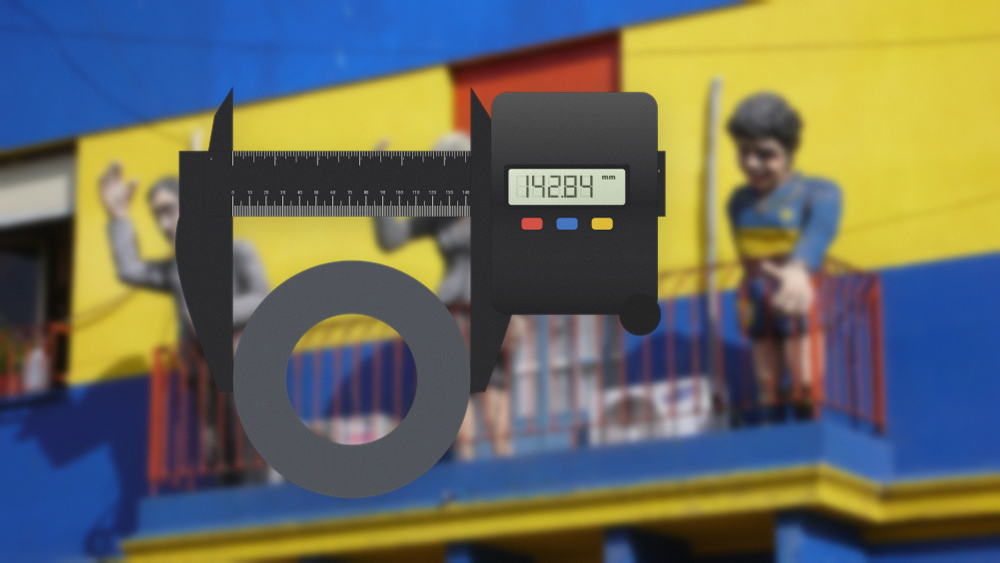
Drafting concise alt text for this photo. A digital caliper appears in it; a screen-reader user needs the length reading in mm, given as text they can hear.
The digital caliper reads 142.84 mm
